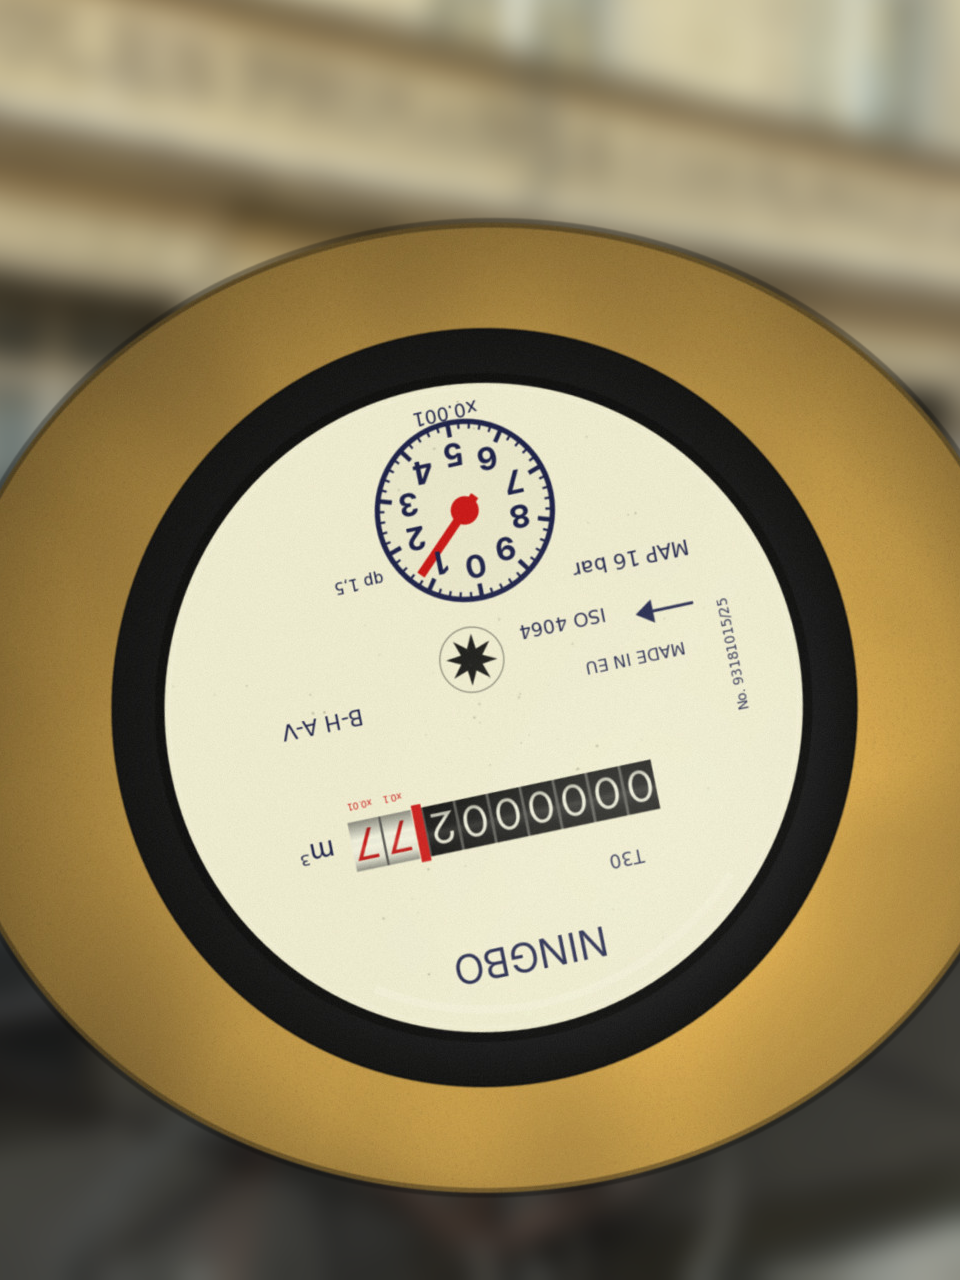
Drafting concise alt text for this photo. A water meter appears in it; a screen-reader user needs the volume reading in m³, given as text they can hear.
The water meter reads 2.771 m³
